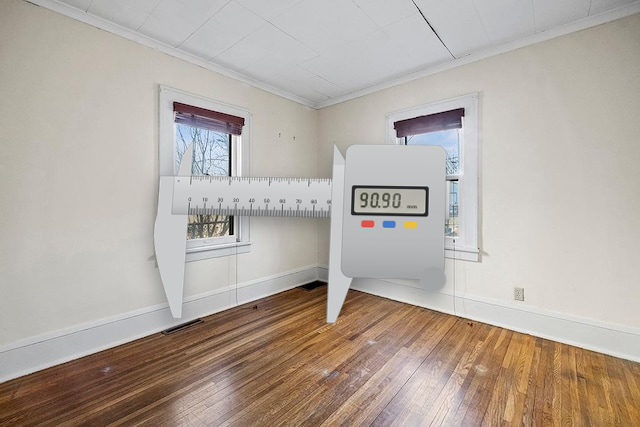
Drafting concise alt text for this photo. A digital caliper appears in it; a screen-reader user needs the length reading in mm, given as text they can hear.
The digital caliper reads 90.90 mm
